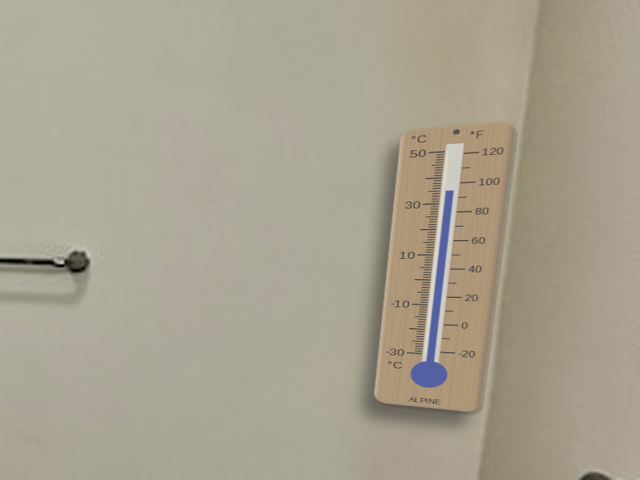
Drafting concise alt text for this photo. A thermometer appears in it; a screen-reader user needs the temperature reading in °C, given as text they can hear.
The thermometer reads 35 °C
